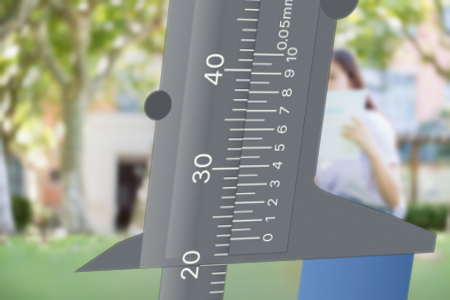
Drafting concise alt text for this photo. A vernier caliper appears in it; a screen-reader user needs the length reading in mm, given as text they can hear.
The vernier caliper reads 22.6 mm
